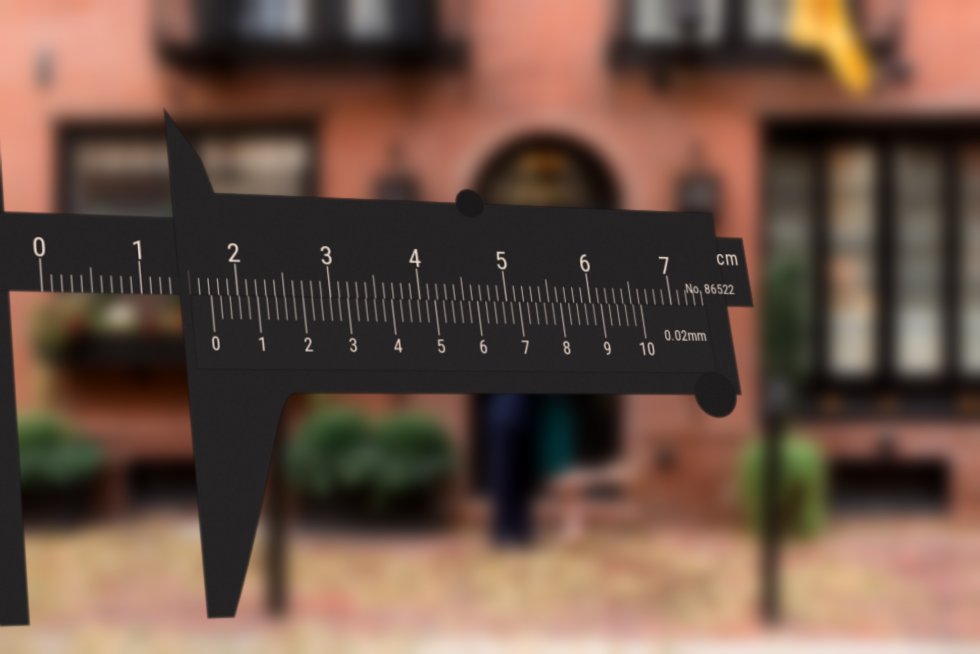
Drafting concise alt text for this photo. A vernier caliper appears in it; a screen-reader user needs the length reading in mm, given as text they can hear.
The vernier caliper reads 17.2 mm
